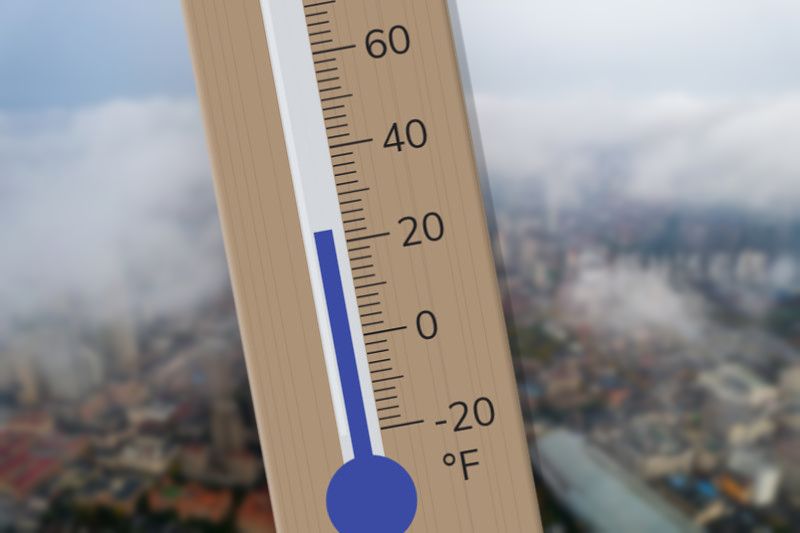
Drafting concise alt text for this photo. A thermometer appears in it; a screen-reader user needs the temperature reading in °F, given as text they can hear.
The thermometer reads 23 °F
